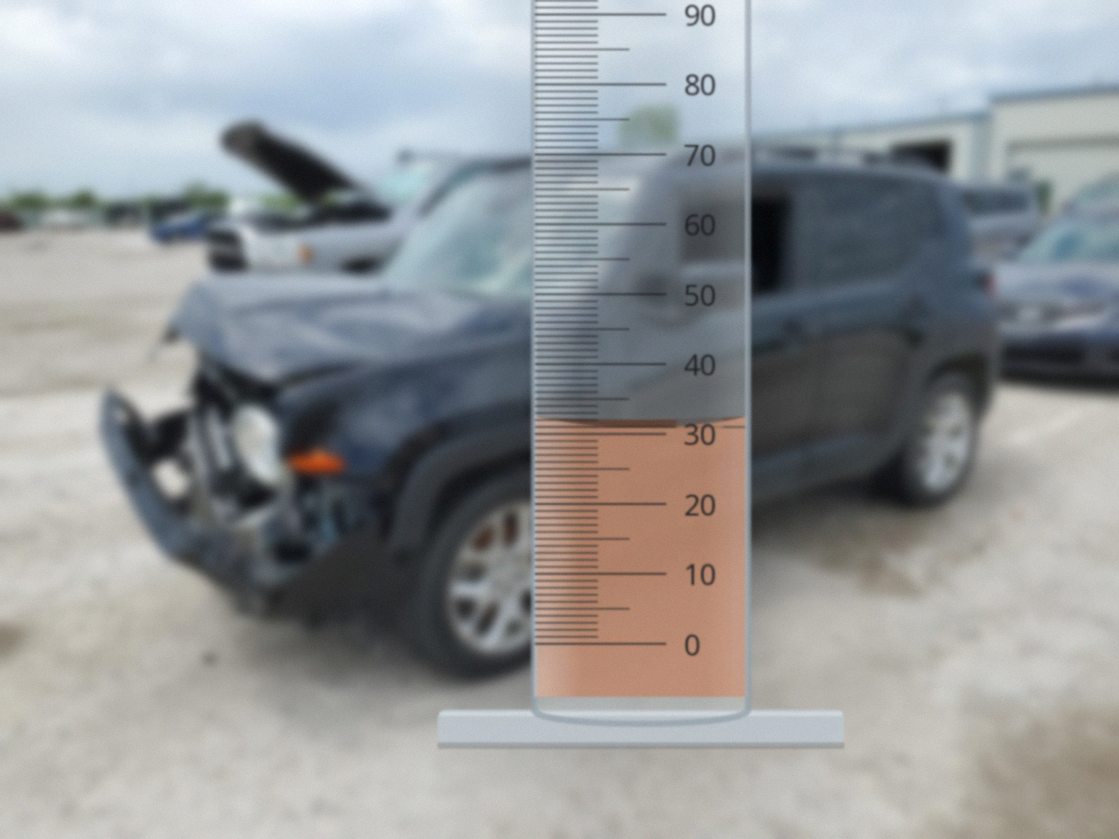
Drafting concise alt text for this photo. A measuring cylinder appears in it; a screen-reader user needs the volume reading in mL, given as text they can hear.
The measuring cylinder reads 31 mL
